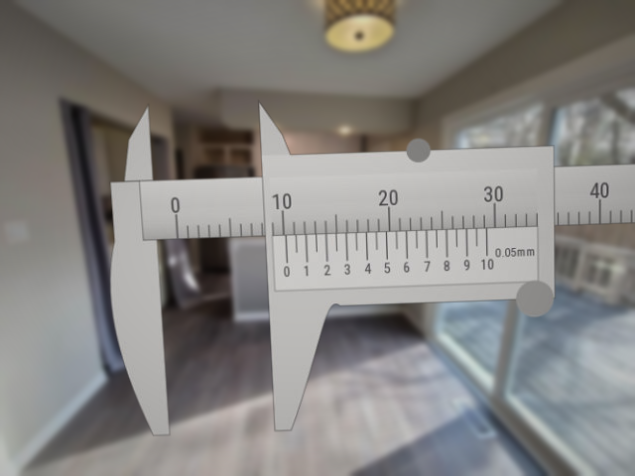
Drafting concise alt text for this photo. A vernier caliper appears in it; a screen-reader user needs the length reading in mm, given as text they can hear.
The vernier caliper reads 10.2 mm
